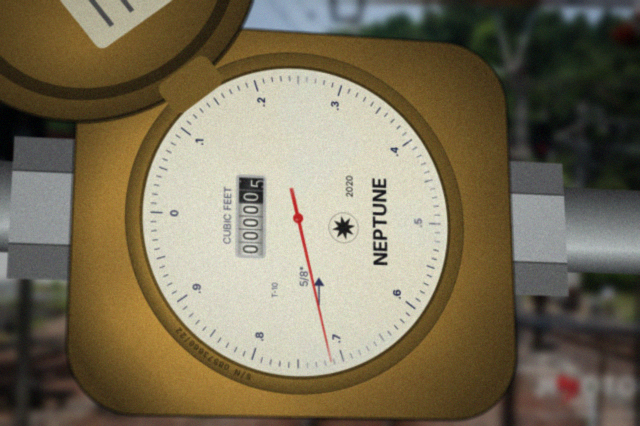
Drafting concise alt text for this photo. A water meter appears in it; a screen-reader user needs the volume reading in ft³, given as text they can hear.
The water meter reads 4.71 ft³
